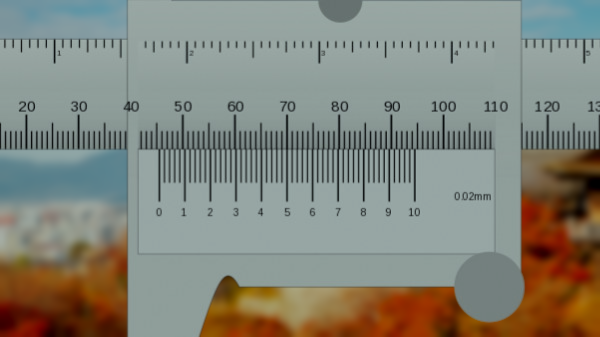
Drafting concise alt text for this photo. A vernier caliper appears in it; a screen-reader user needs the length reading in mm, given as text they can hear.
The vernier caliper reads 45.5 mm
